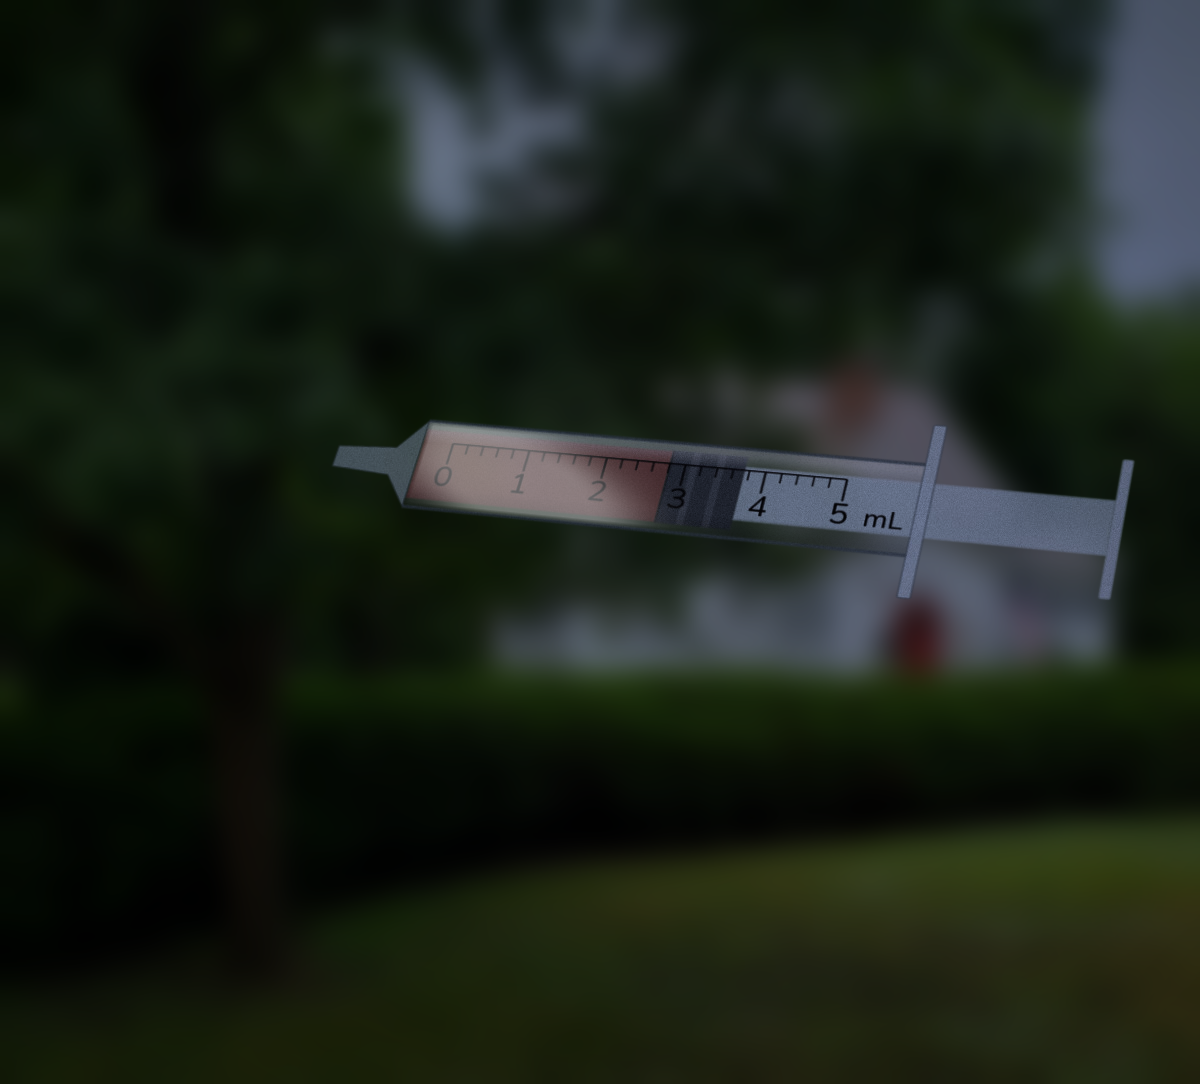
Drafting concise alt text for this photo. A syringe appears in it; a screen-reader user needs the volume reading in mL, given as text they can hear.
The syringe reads 2.8 mL
